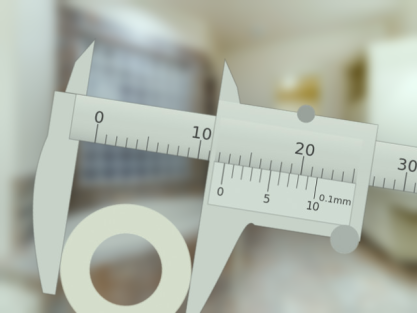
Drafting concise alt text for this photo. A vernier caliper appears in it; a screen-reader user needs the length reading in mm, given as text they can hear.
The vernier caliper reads 12.6 mm
